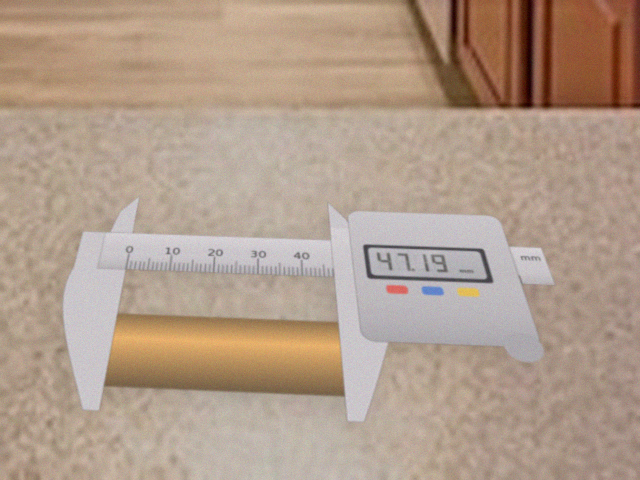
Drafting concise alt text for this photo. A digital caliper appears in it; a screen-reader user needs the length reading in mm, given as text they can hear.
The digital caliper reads 47.19 mm
